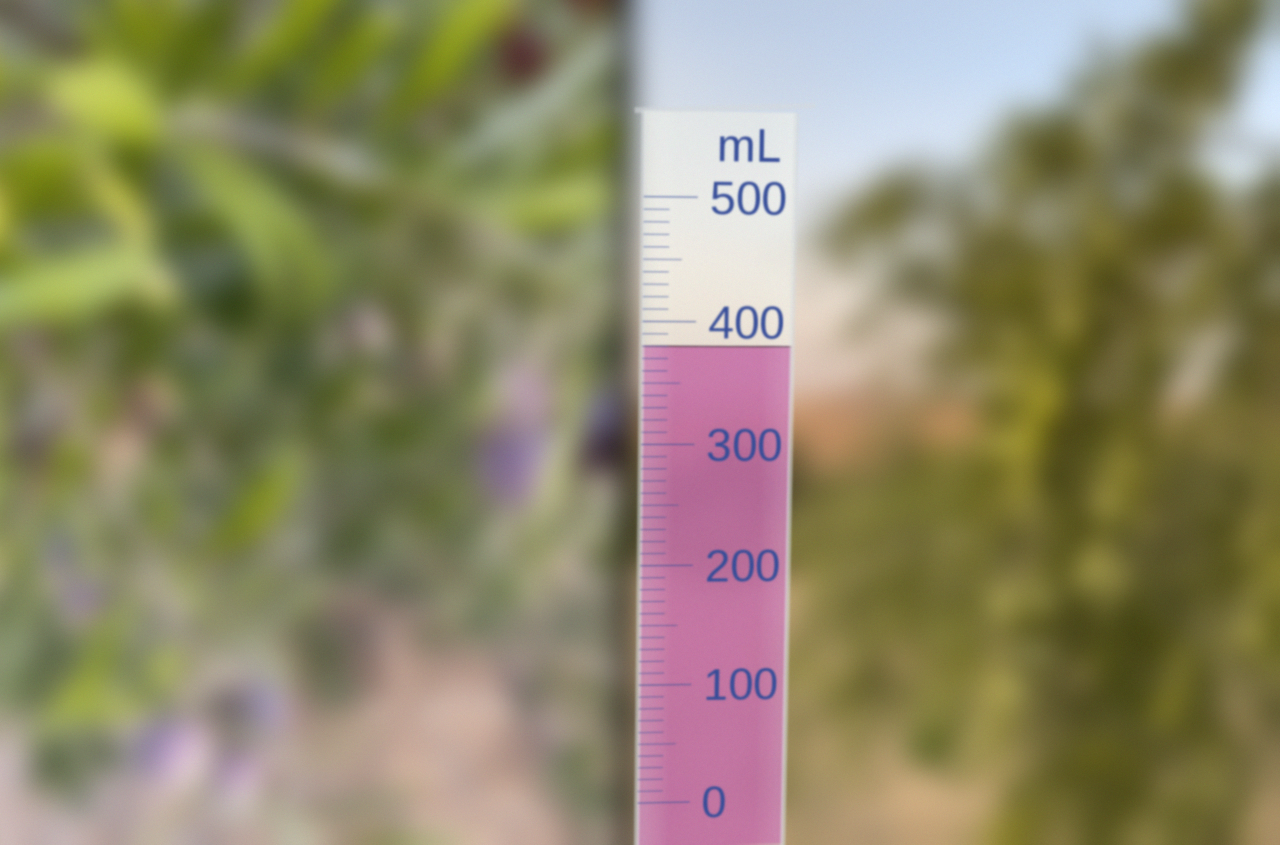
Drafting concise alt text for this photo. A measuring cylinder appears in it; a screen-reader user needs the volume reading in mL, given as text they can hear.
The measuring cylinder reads 380 mL
